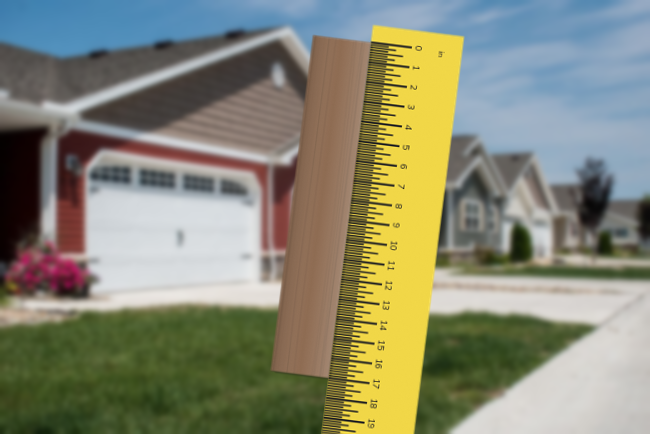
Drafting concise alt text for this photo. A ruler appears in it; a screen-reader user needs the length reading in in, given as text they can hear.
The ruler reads 17 in
